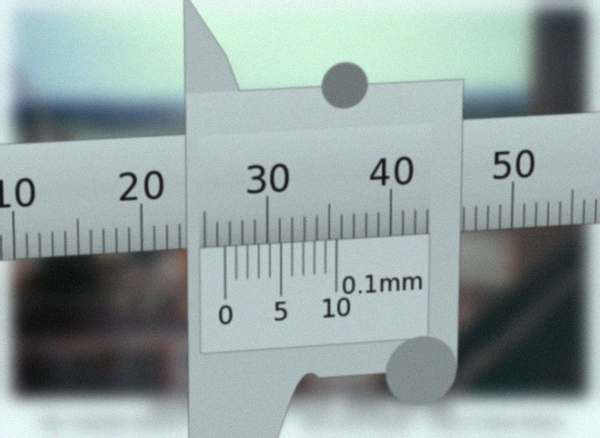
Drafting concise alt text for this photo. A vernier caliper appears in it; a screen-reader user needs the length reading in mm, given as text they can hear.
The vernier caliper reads 26.6 mm
